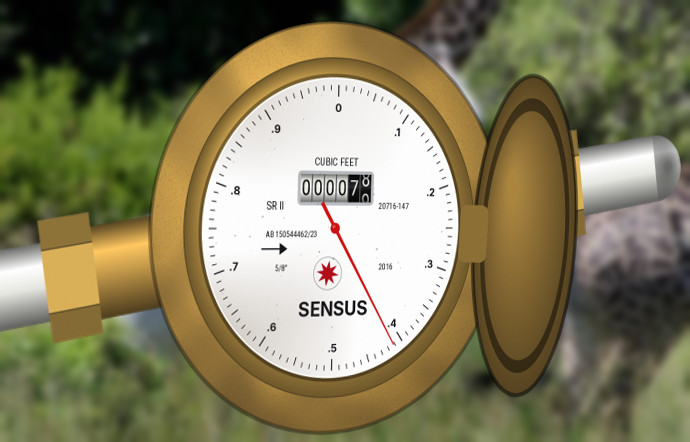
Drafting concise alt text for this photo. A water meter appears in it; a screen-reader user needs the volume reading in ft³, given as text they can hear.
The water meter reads 78.41 ft³
